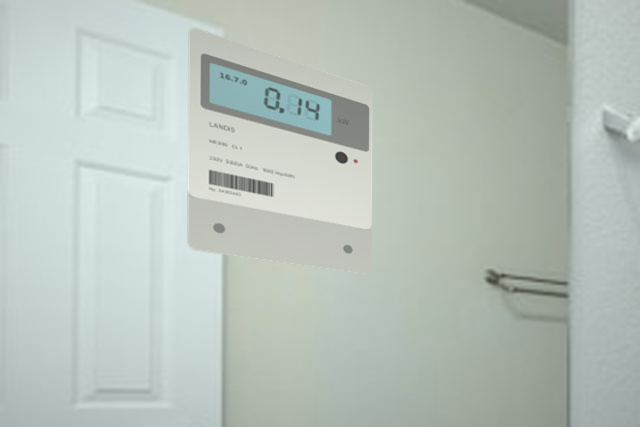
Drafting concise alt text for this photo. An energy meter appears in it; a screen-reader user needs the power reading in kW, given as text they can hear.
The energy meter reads 0.14 kW
